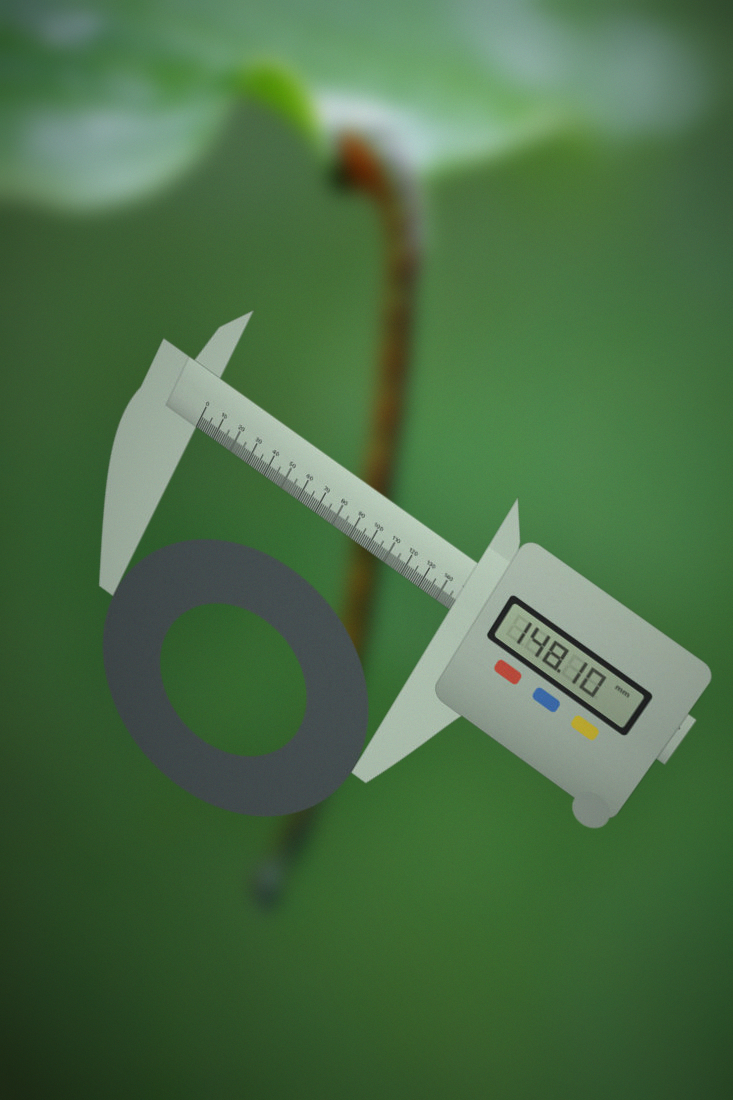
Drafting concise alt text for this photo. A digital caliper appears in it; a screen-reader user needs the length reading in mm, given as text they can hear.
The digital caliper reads 148.10 mm
